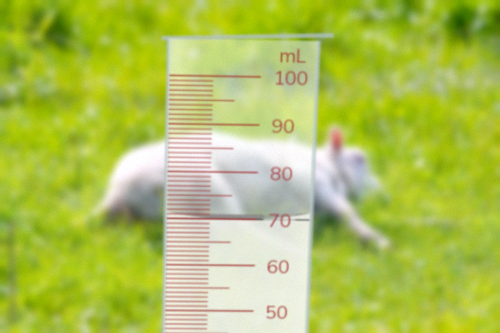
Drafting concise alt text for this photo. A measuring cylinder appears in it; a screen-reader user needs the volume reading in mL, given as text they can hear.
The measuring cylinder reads 70 mL
